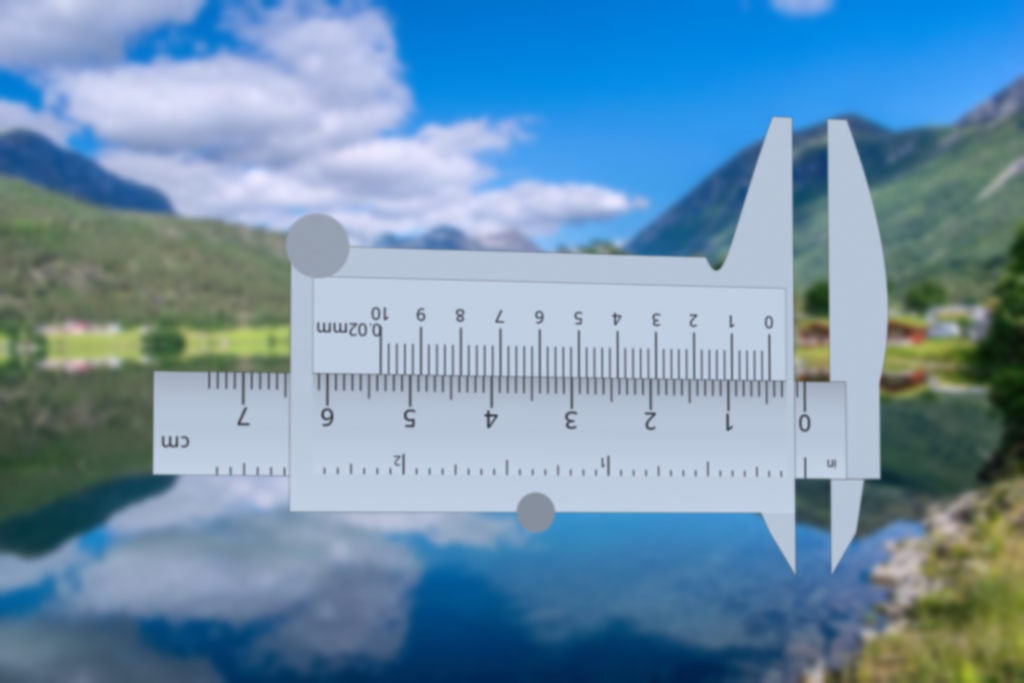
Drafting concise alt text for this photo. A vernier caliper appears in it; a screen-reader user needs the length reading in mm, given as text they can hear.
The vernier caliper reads 4.6 mm
